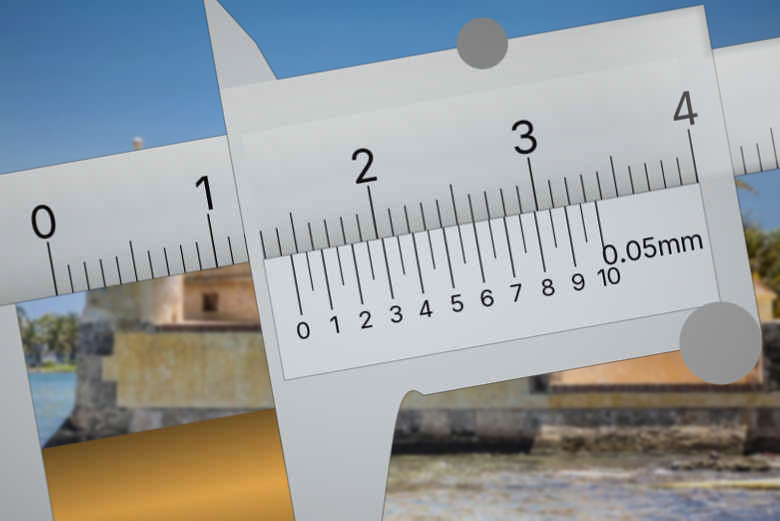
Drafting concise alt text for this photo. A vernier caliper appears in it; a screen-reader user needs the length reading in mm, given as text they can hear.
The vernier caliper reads 14.6 mm
